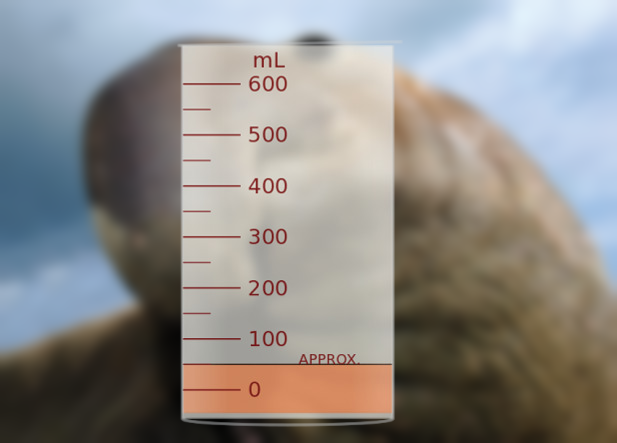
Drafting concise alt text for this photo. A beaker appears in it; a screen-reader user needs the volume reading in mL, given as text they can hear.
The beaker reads 50 mL
